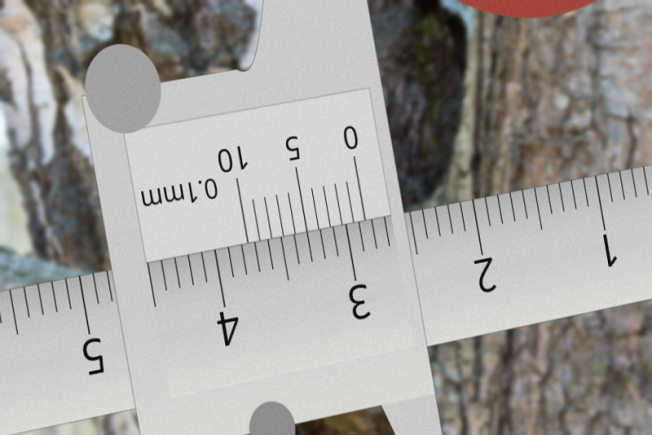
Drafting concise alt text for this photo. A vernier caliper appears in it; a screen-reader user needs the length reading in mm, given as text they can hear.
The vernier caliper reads 28.5 mm
